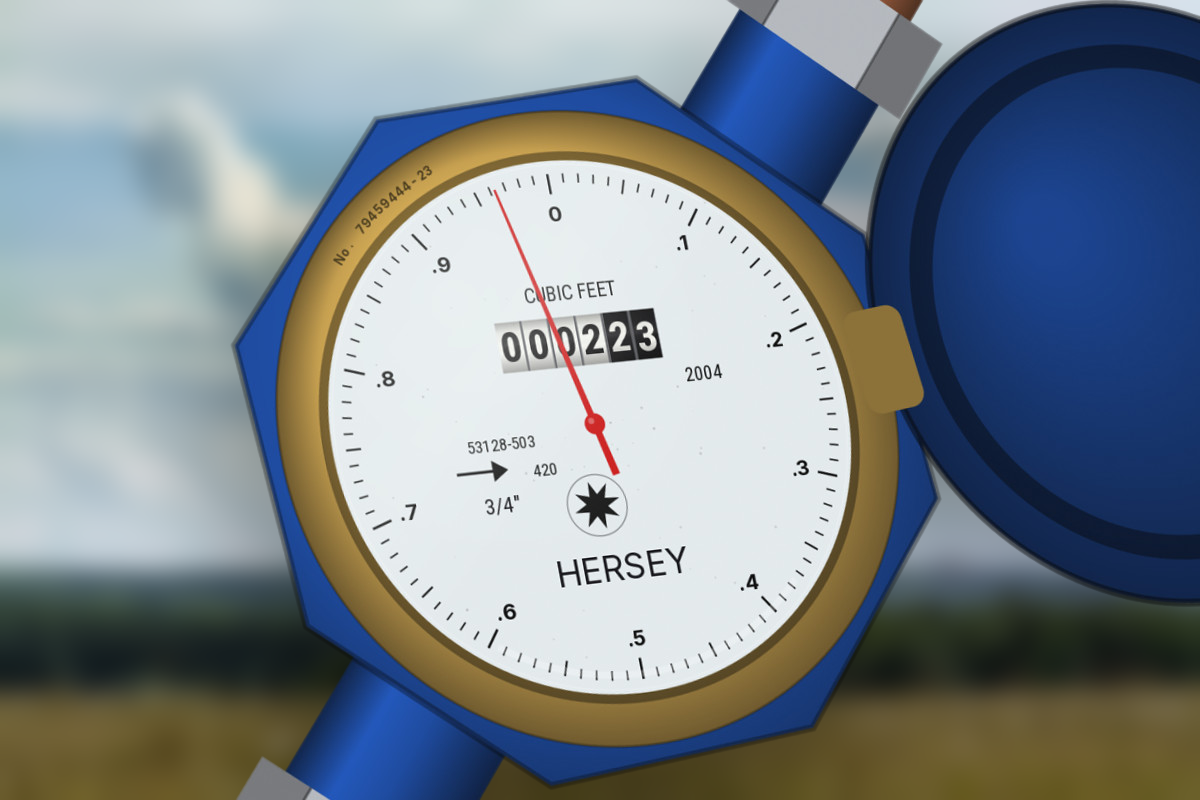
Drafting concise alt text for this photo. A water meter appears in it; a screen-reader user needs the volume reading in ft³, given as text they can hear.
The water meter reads 222.96 ft³
